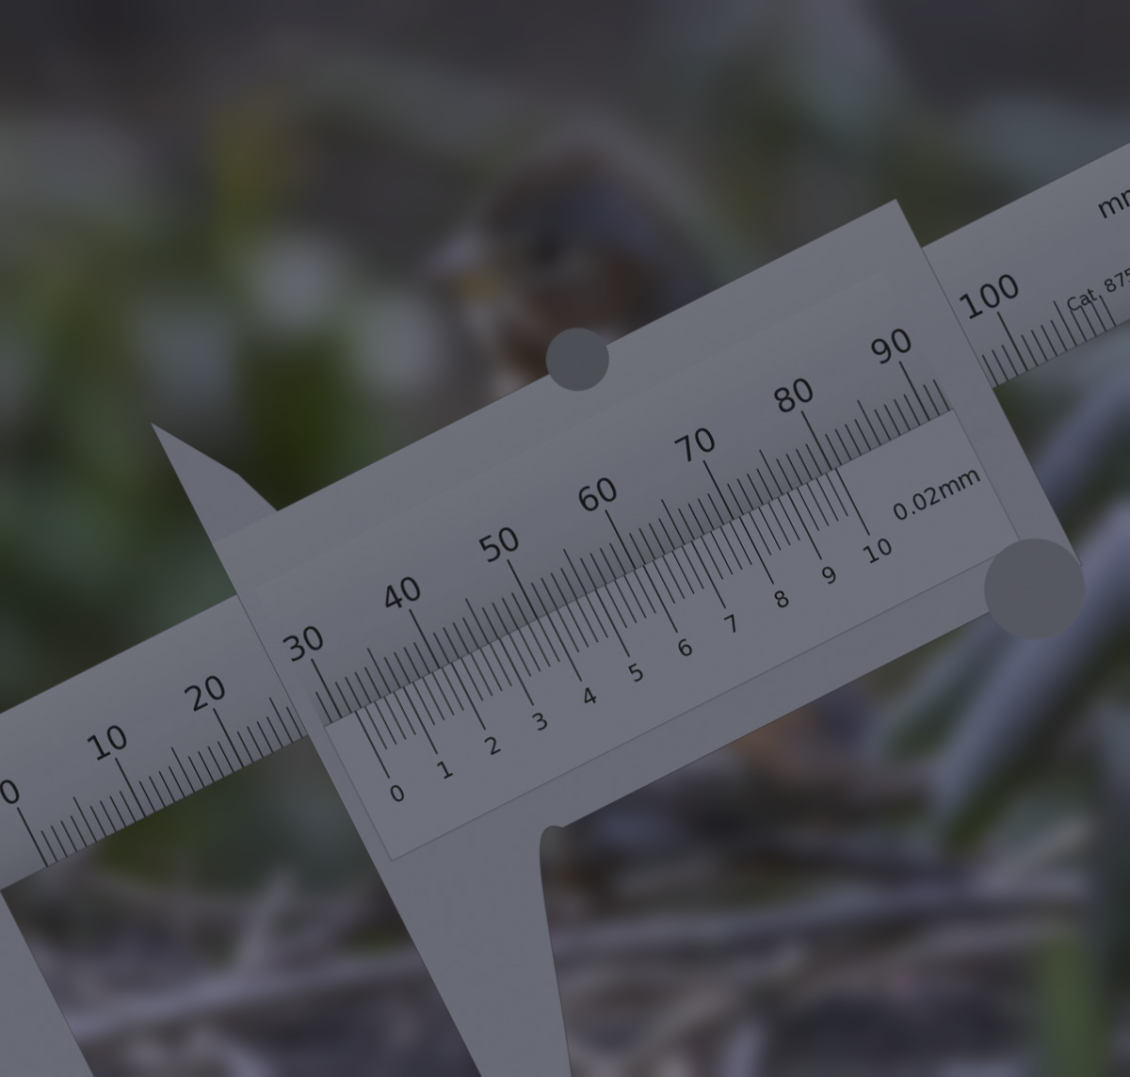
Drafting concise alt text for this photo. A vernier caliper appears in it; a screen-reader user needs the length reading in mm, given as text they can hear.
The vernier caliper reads 31.4 mm
